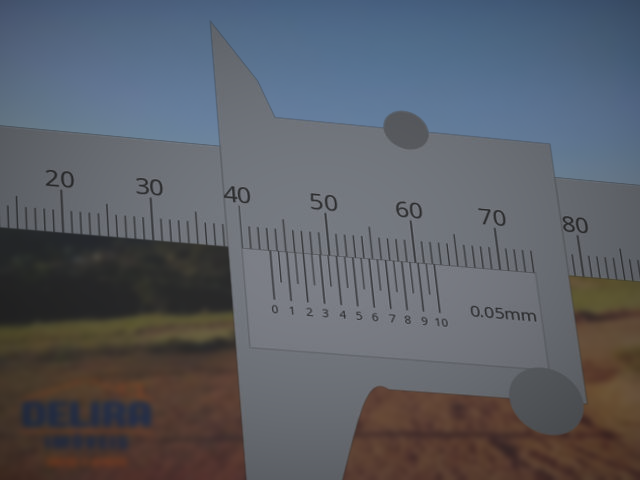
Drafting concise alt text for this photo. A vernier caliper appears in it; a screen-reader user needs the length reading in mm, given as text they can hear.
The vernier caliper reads 43.2 mm
